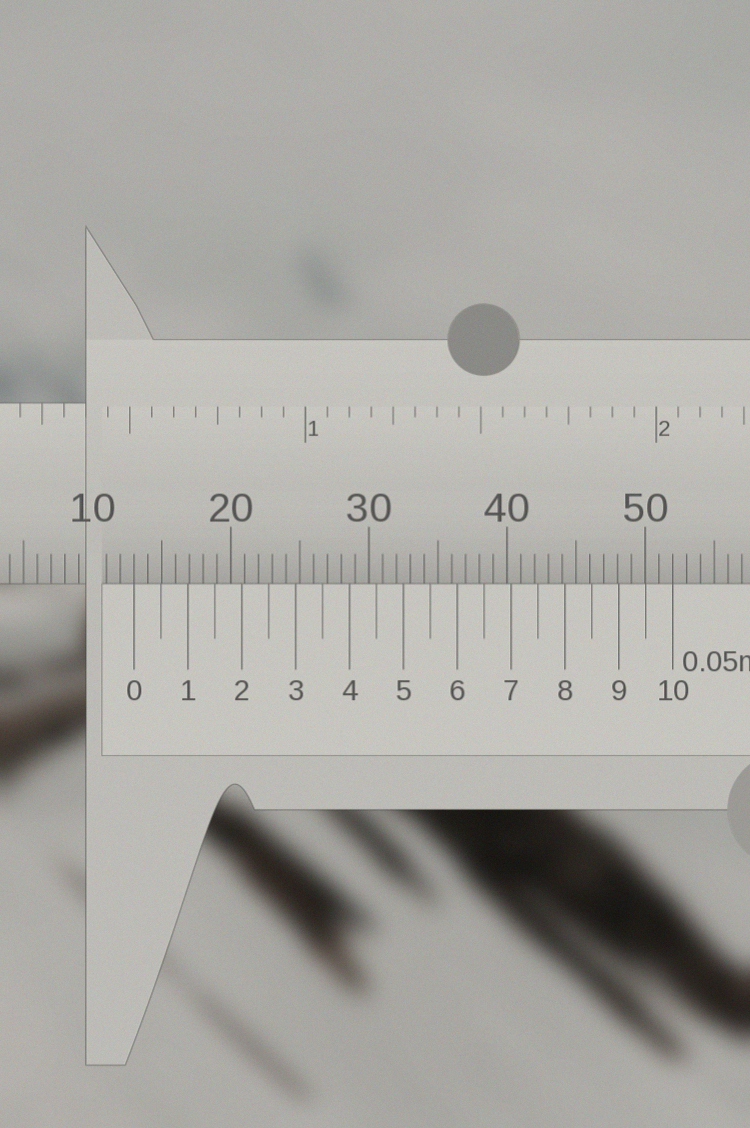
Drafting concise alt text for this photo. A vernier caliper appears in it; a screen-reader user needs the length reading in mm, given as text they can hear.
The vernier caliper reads 13.0 mm
